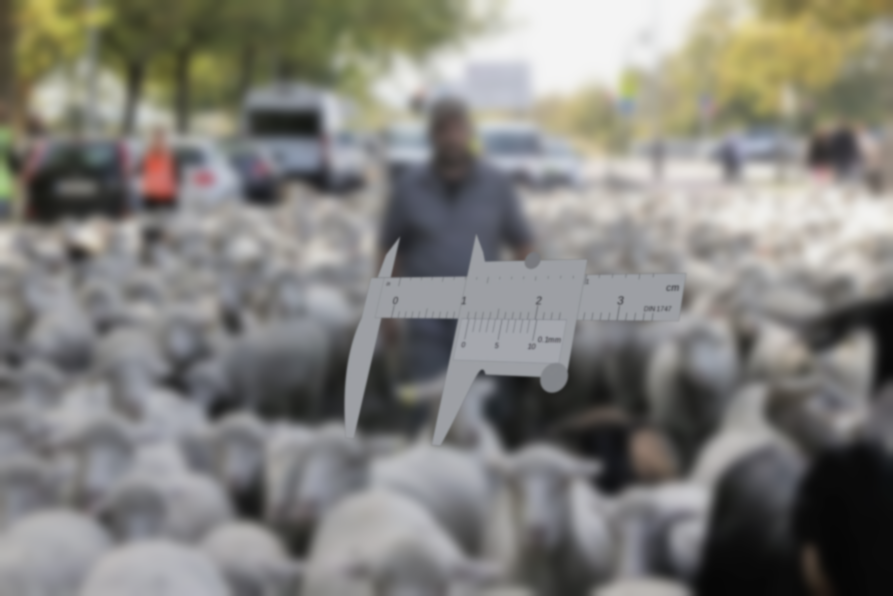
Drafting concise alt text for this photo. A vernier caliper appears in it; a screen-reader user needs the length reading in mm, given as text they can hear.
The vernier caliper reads 11.2 mm
